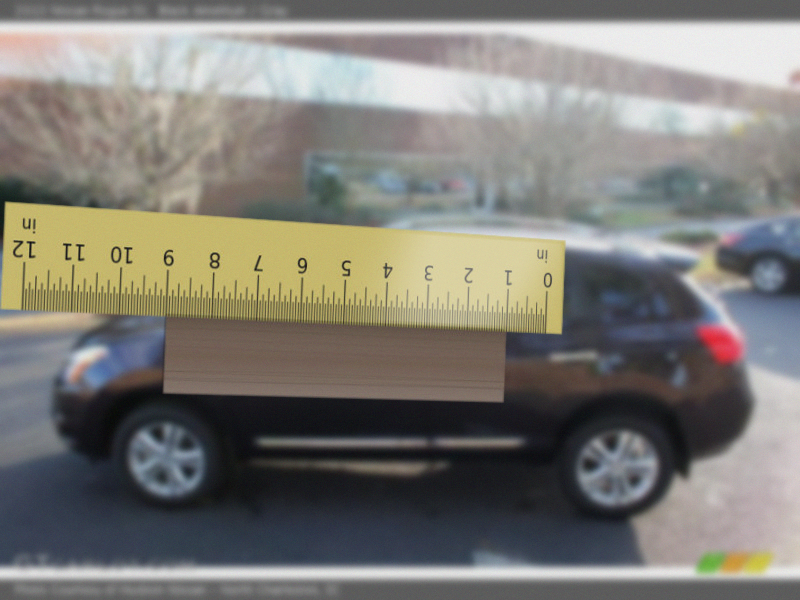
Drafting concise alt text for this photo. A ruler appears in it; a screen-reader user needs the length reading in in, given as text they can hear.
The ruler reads 8 in
